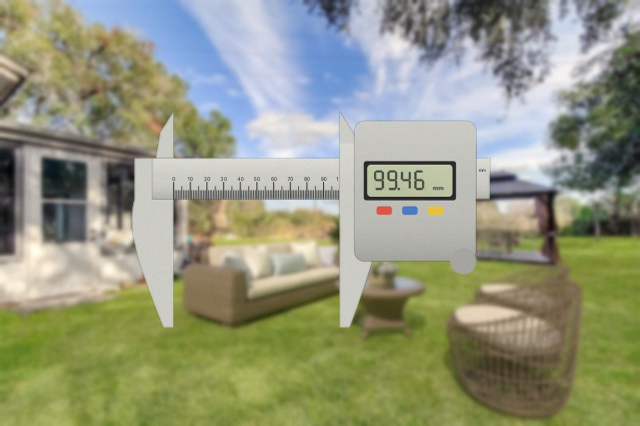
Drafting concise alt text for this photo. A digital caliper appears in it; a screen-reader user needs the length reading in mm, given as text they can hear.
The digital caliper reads 99.46 mm
